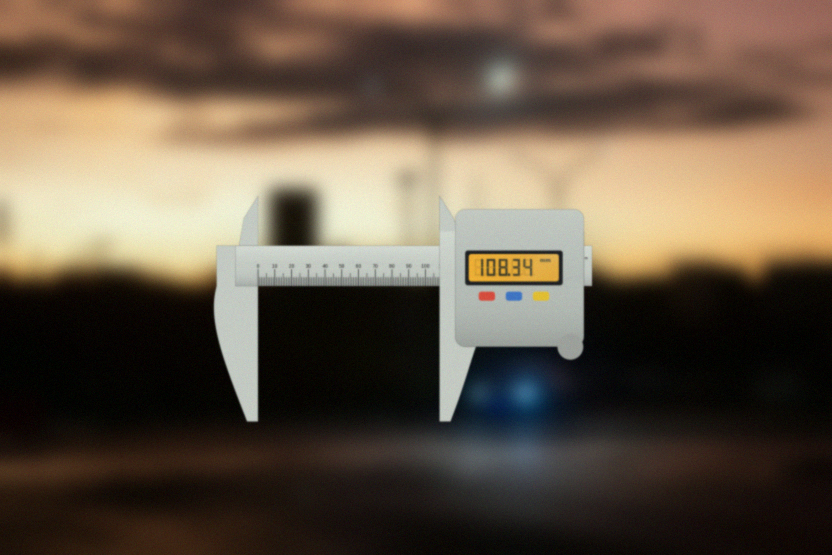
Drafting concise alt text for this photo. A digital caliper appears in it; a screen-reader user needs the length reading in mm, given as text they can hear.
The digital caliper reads 108.34 mm
